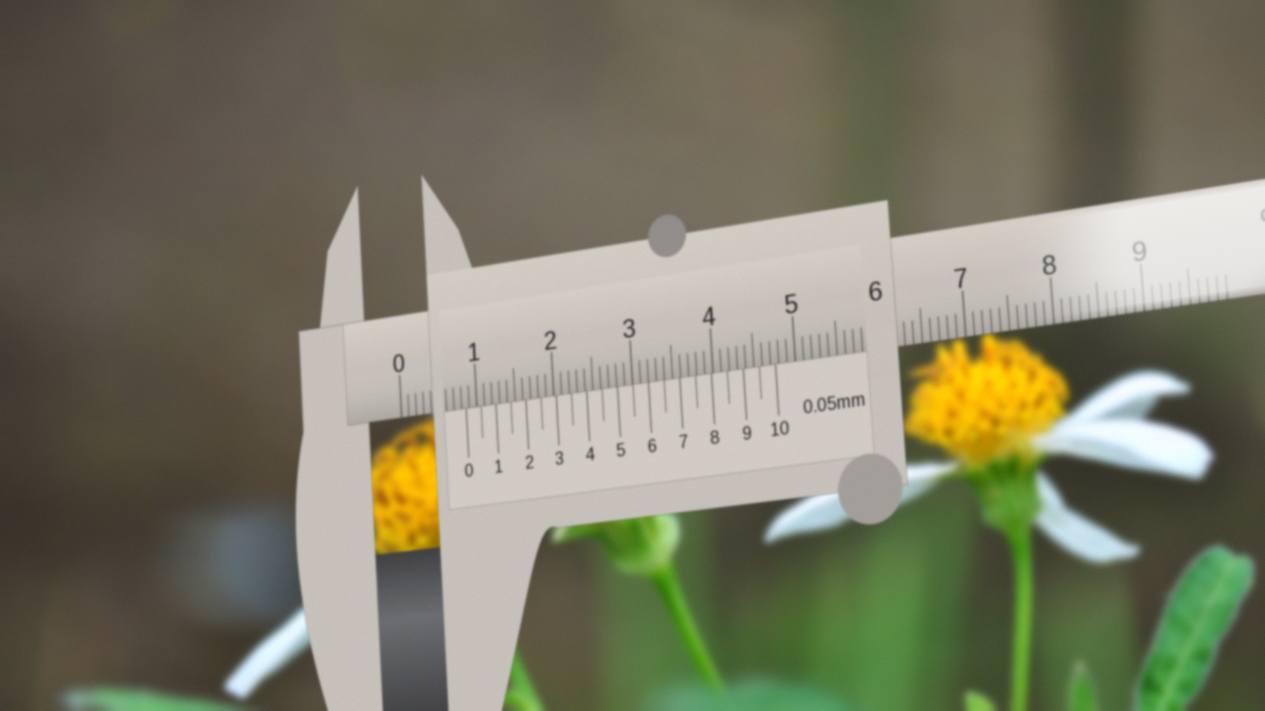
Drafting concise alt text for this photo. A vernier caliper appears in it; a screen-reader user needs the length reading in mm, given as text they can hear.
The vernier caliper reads 8.6 mm
